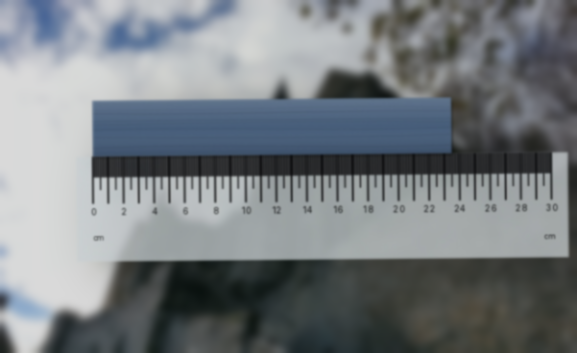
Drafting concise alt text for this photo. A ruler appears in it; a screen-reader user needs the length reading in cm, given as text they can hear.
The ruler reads 23.5 cm
